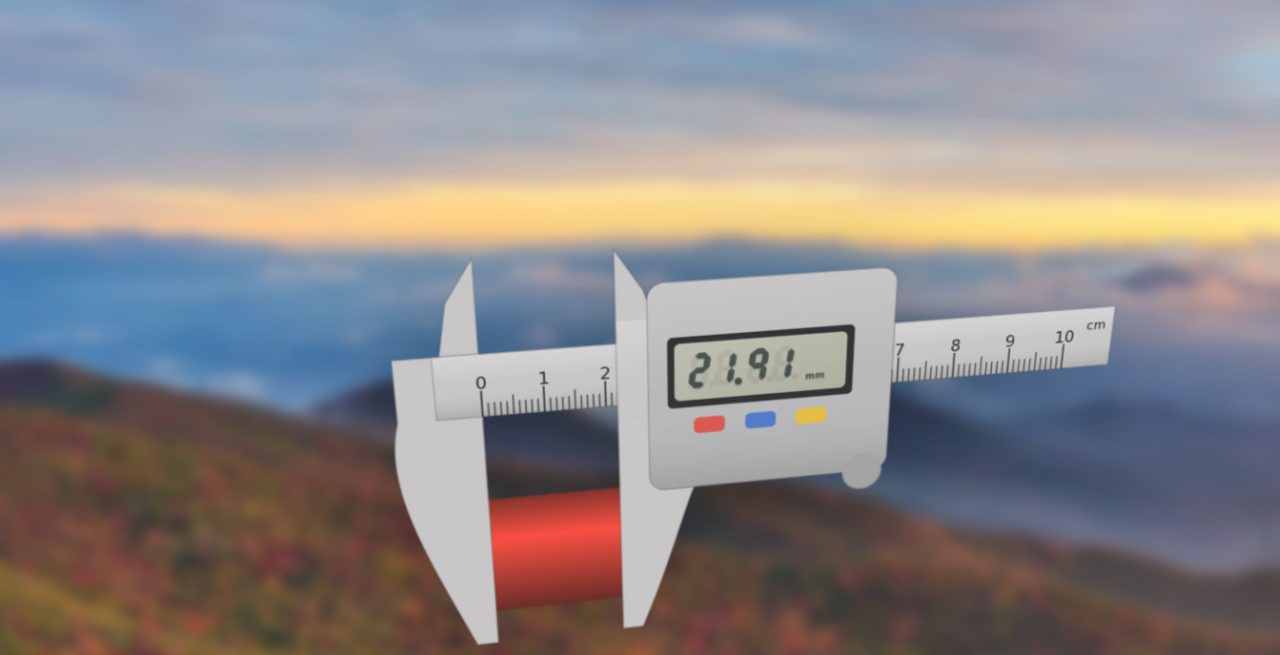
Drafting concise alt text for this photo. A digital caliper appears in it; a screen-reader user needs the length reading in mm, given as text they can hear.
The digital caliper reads 21.91 mm
